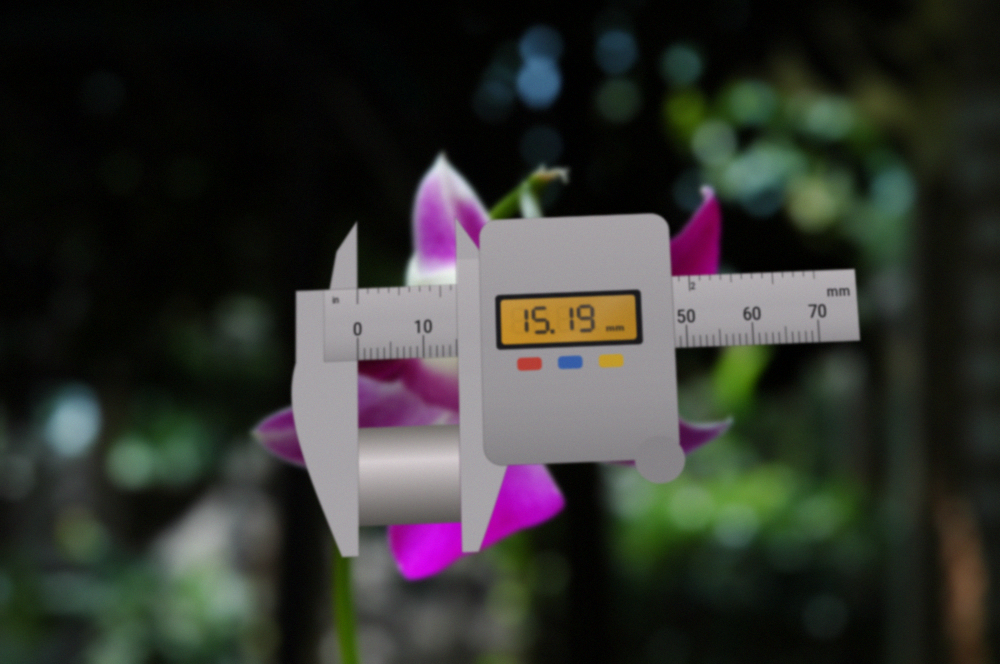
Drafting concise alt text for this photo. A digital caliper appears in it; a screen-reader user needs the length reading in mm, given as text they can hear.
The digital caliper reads 15.19 mm
